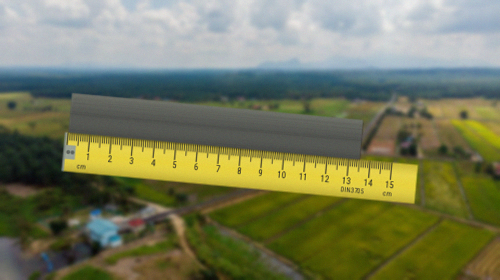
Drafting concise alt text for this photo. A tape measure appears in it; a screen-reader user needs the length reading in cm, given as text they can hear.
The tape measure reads 13.5 cm
